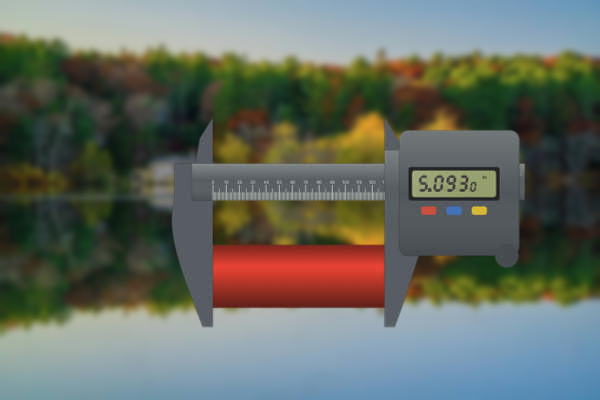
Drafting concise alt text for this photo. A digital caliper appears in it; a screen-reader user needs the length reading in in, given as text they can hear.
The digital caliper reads 5.0930 in
